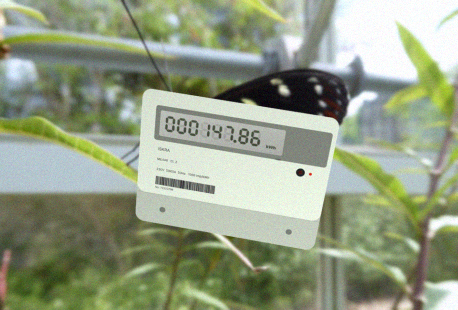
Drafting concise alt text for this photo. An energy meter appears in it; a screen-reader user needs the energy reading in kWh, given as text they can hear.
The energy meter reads 147.86 kWh
